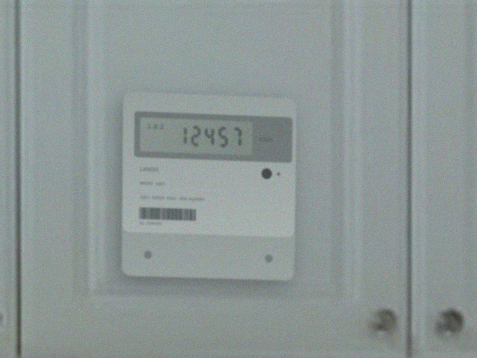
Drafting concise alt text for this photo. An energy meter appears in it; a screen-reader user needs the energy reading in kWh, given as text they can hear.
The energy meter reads 12457 kWh
